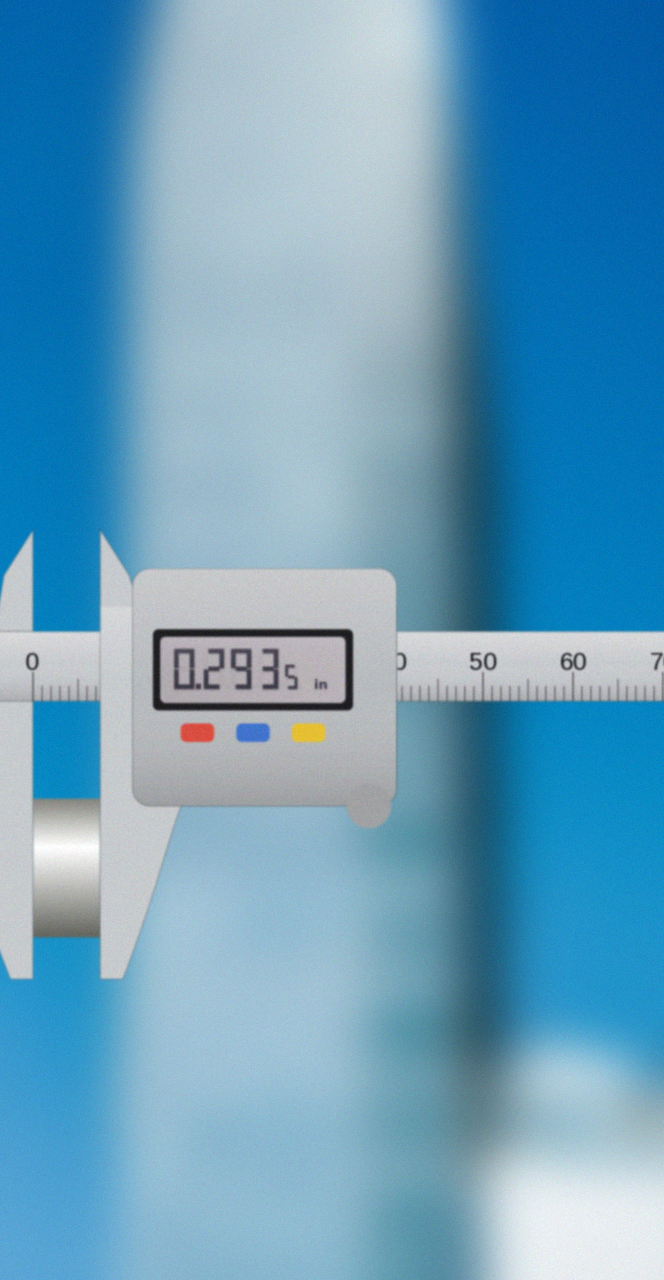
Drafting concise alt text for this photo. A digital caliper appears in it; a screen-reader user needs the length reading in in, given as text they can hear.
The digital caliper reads 0.2935 in
